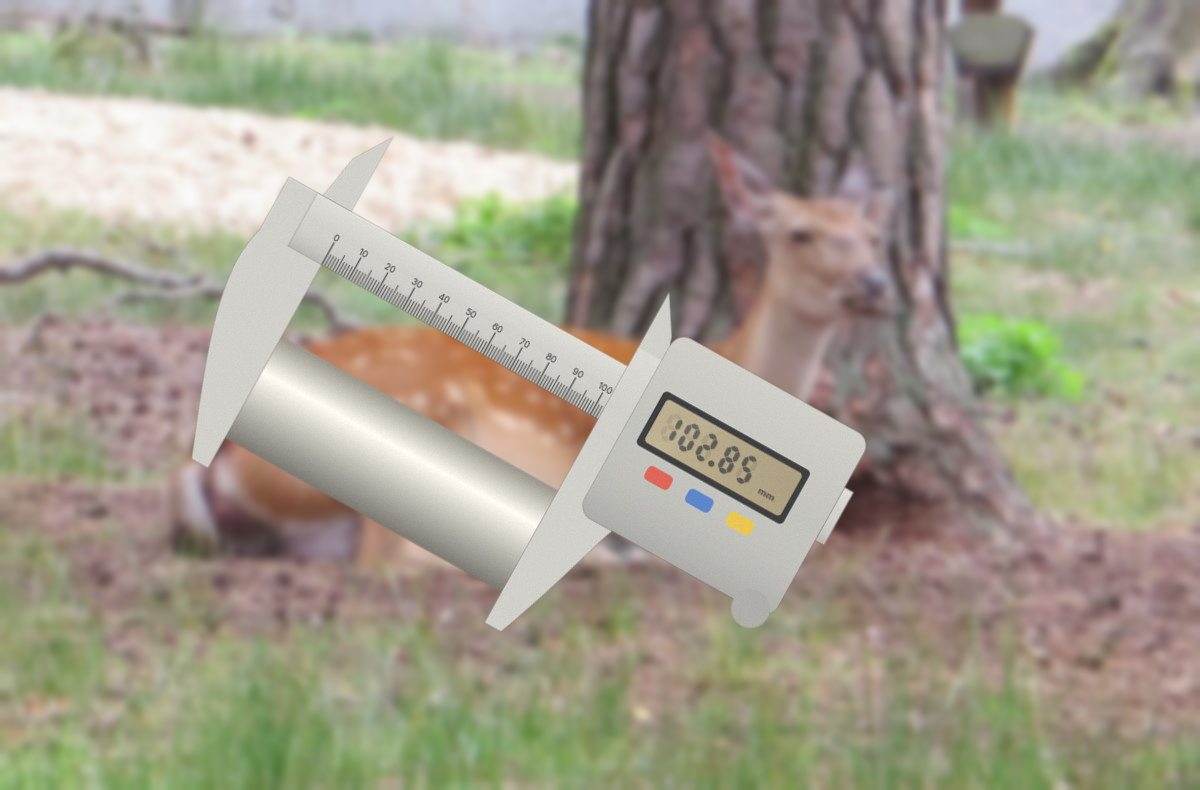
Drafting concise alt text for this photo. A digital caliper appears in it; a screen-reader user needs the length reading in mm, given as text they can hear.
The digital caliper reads 102.85 mm
